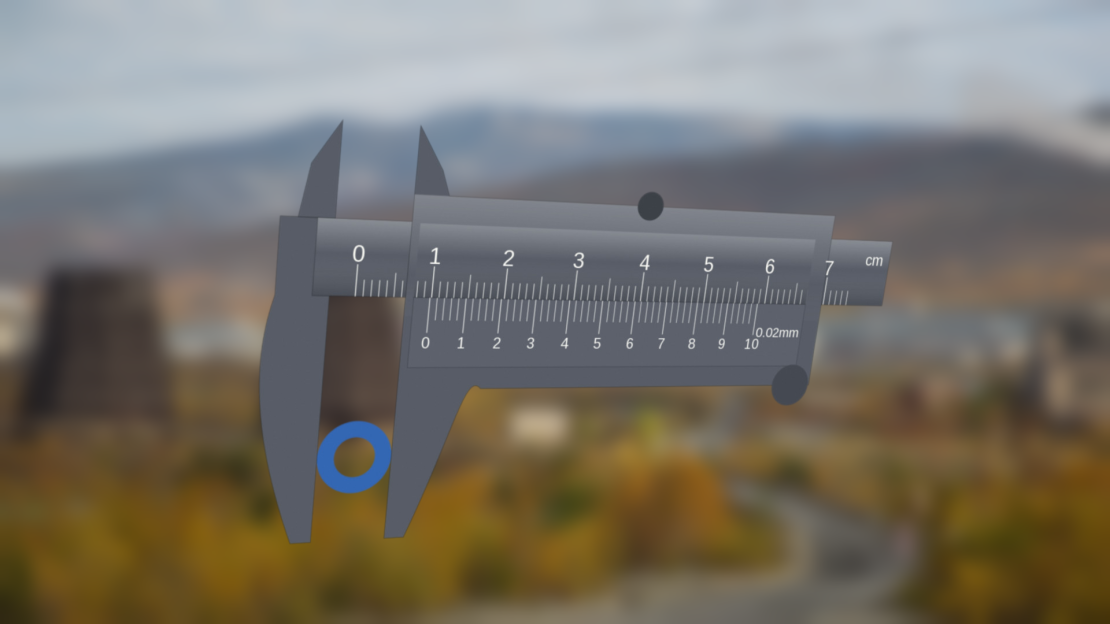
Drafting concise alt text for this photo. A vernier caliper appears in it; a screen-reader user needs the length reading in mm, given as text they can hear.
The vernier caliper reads 9.8 mm
